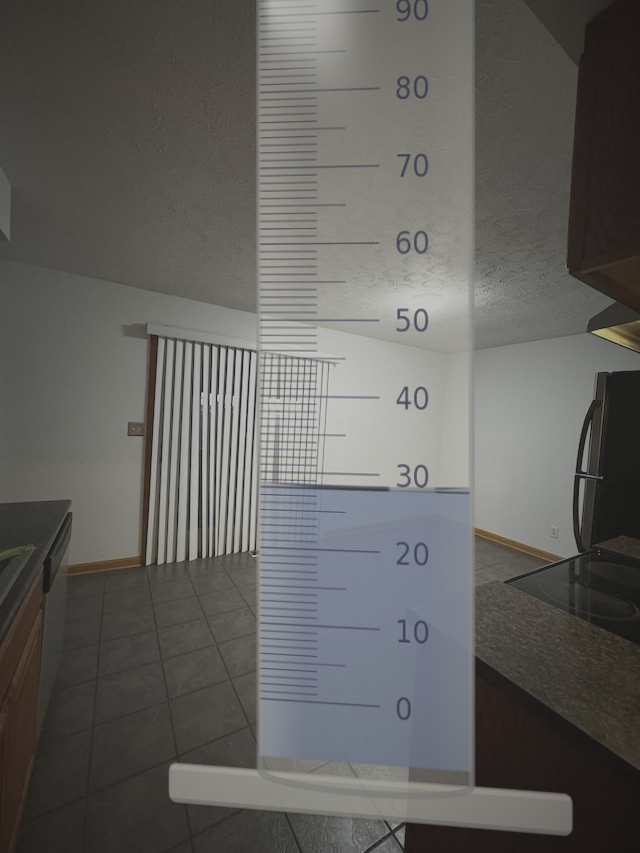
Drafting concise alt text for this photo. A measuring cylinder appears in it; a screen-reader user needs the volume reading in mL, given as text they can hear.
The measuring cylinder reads 28 mL
